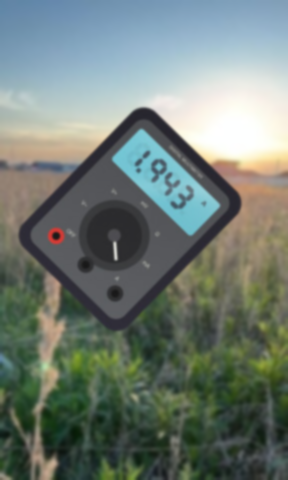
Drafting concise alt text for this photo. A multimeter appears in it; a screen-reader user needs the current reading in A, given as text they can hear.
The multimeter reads 1.943 A
